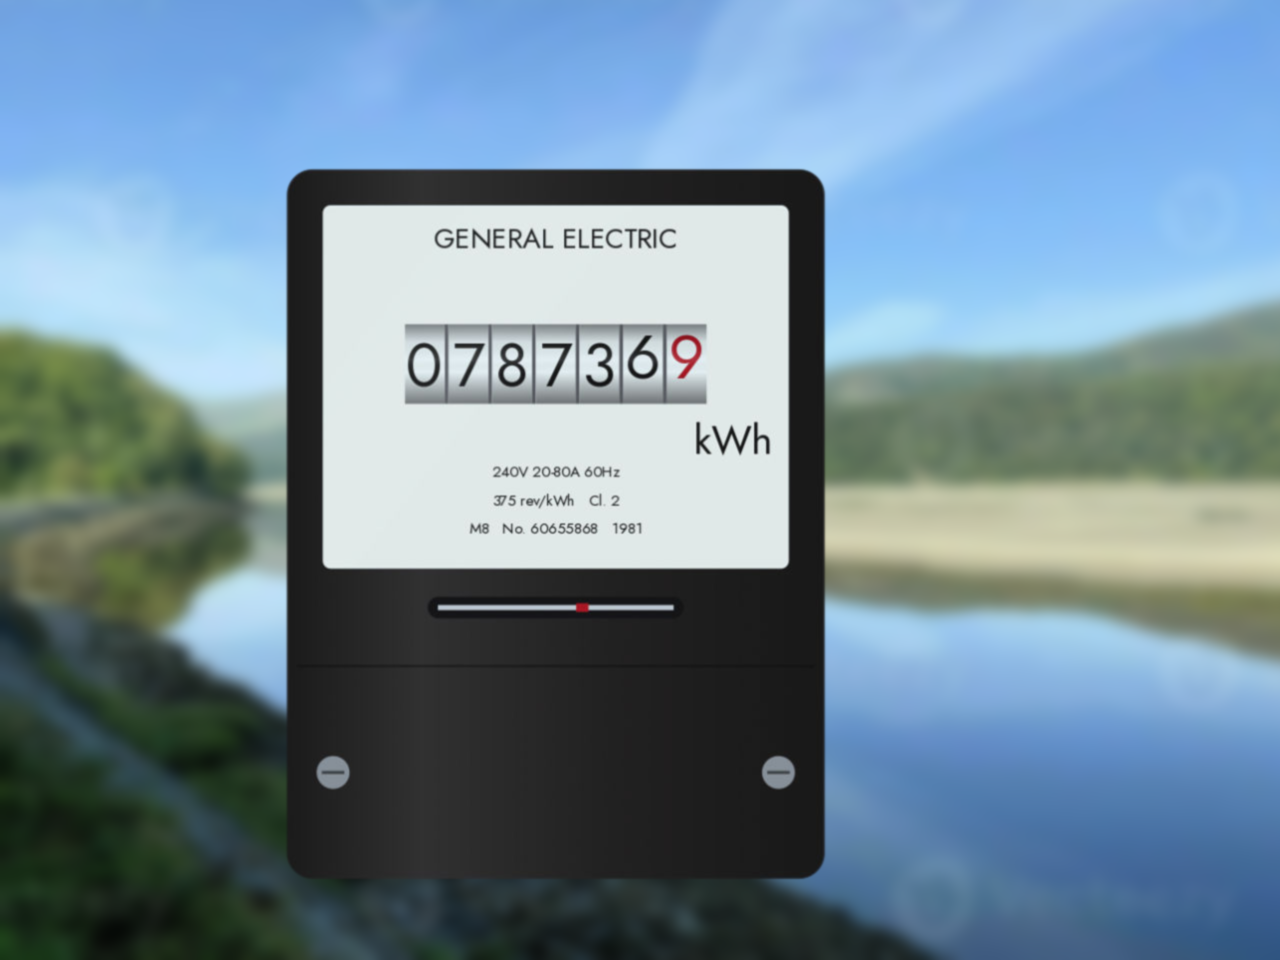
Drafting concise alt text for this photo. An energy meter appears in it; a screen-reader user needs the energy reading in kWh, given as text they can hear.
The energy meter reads 78736.9 kWh
